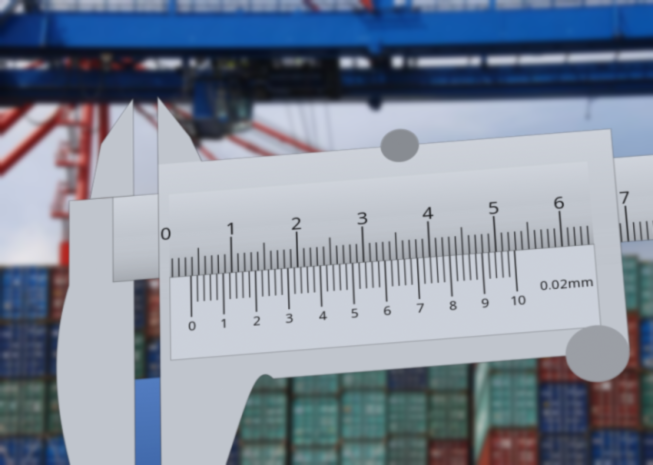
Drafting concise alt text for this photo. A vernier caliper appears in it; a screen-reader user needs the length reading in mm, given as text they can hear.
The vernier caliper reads 3.8 mm
